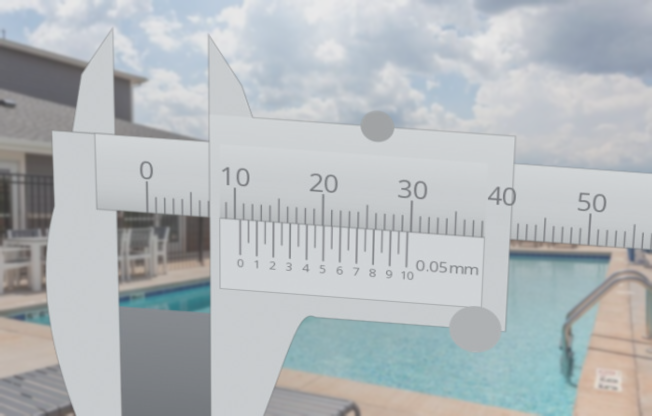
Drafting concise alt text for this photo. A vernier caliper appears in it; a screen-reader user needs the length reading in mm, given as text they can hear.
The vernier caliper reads 10.6 mm
